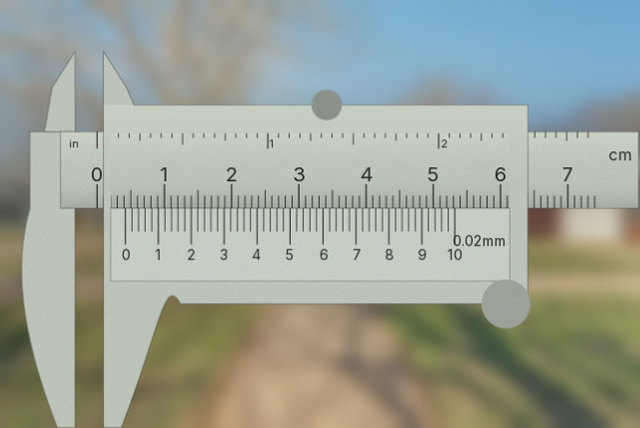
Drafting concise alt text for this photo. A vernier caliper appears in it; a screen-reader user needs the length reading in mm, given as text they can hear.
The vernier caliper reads 4.2 mm
